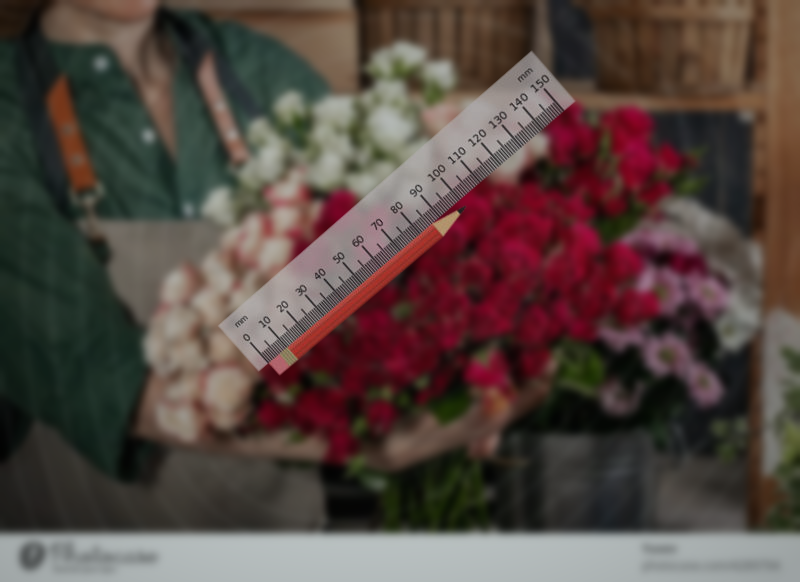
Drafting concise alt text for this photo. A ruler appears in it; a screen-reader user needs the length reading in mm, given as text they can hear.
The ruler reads 100 mm
